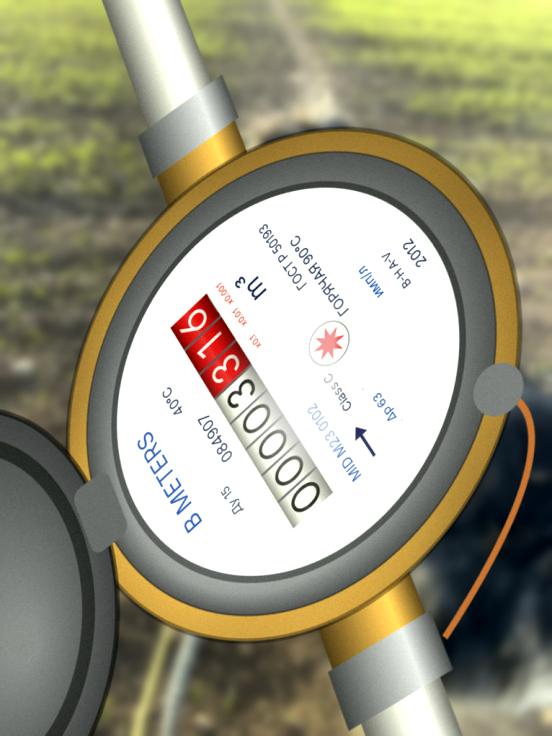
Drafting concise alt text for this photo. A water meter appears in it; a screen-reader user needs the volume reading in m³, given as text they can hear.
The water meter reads 3.316 m³
